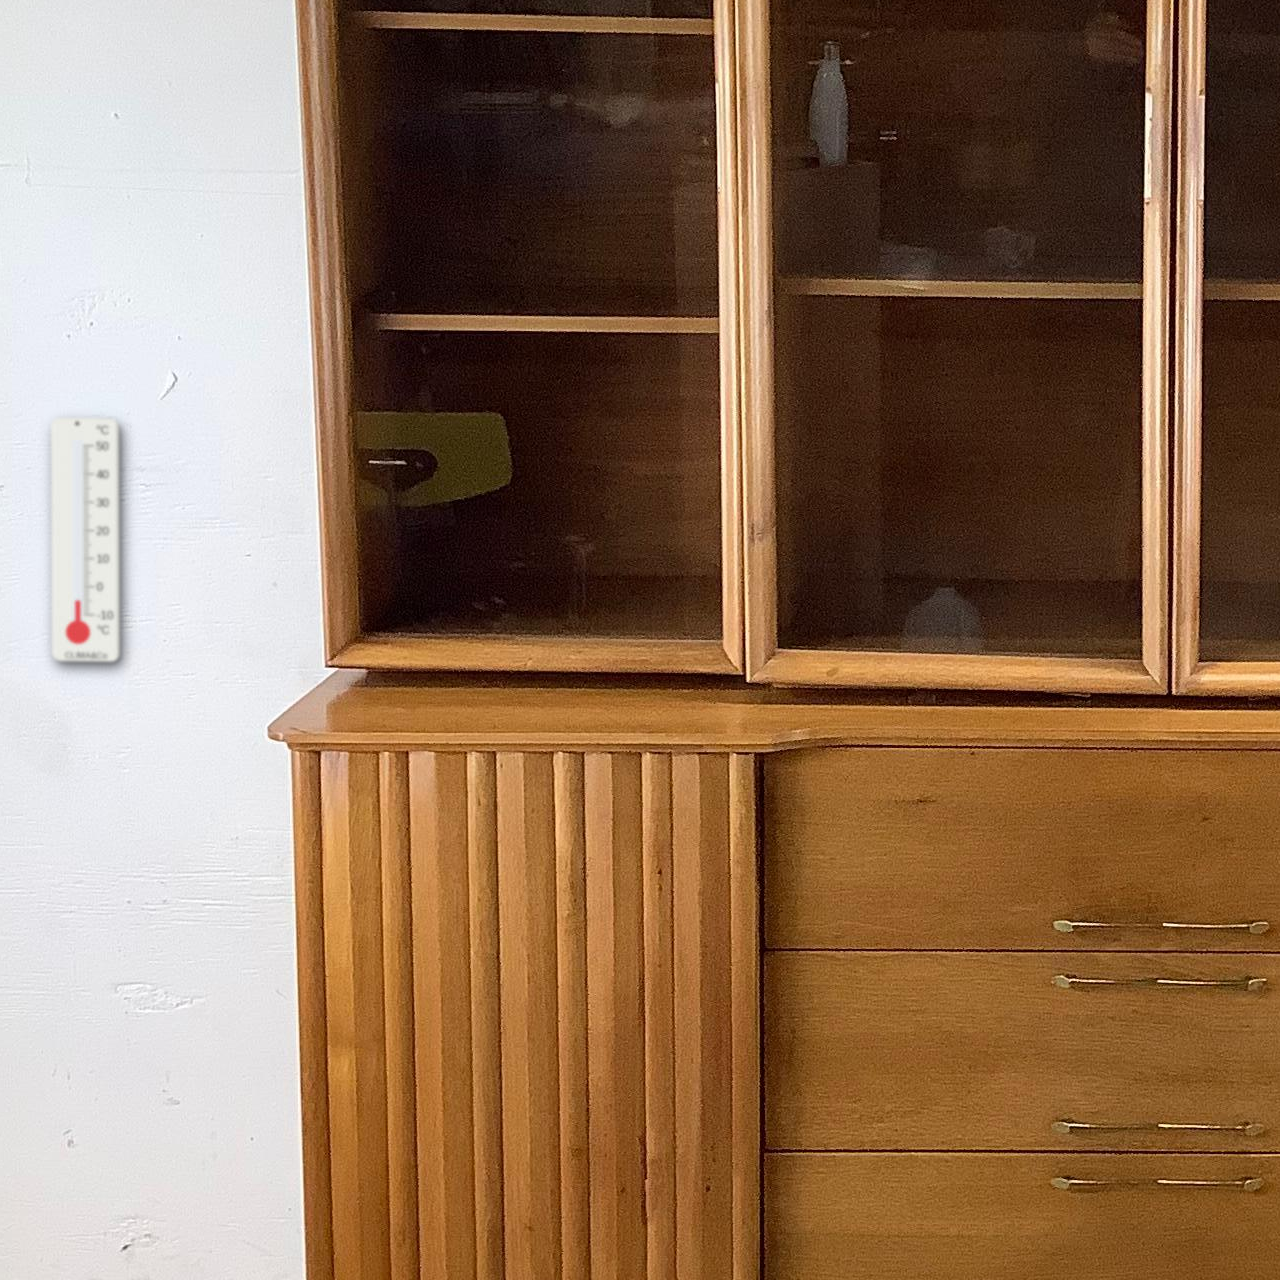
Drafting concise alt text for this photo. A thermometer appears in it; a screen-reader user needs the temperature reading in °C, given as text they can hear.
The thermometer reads -5 °C
